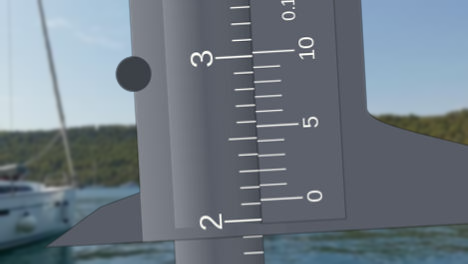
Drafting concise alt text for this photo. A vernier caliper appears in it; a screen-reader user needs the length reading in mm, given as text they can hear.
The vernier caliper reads 21.2 mm
